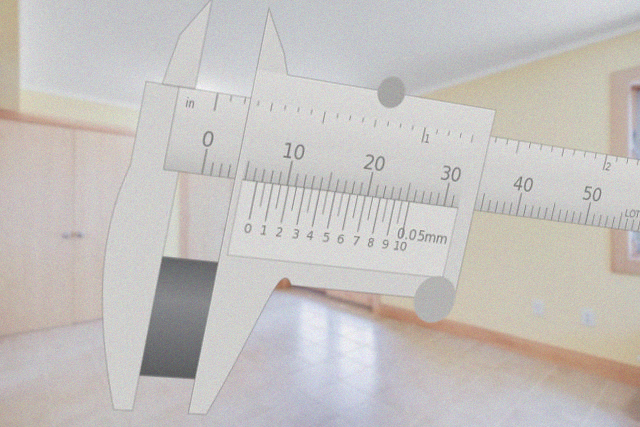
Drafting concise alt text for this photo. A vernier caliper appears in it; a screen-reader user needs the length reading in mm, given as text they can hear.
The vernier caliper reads 6.4 mm
